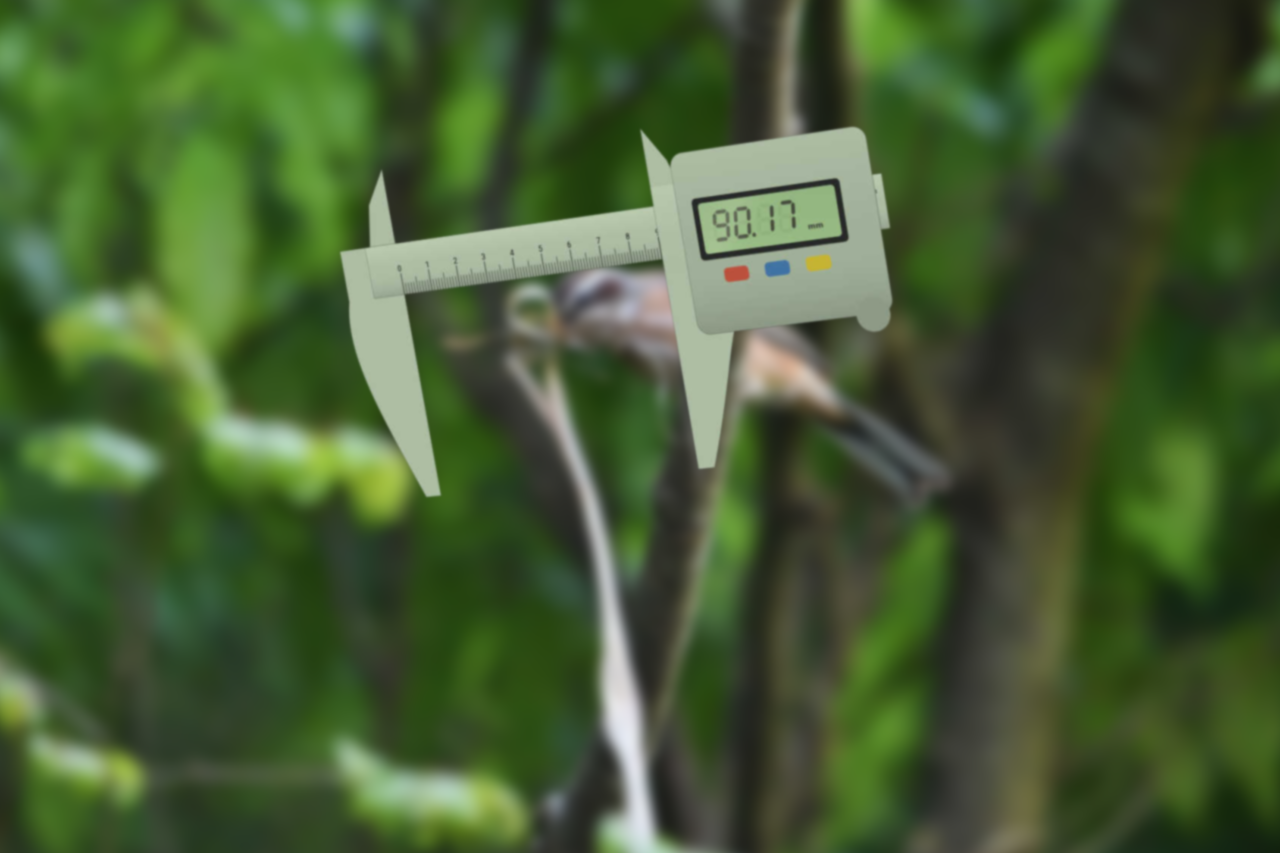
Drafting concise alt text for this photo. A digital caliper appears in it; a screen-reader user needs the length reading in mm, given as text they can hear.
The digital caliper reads 90.17 mm
